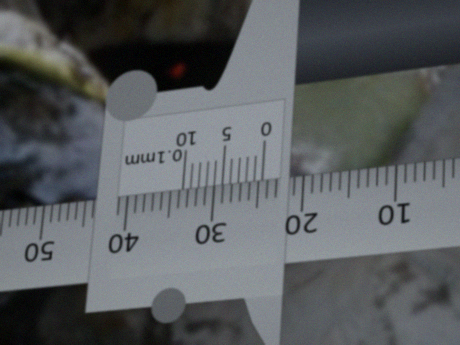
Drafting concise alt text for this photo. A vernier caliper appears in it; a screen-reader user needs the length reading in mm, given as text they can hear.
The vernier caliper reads 24.6 mm
